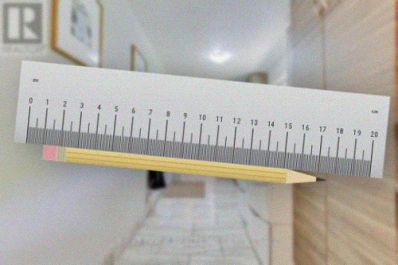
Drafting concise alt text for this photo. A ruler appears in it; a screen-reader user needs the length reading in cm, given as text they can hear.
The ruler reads 16.5 cm
